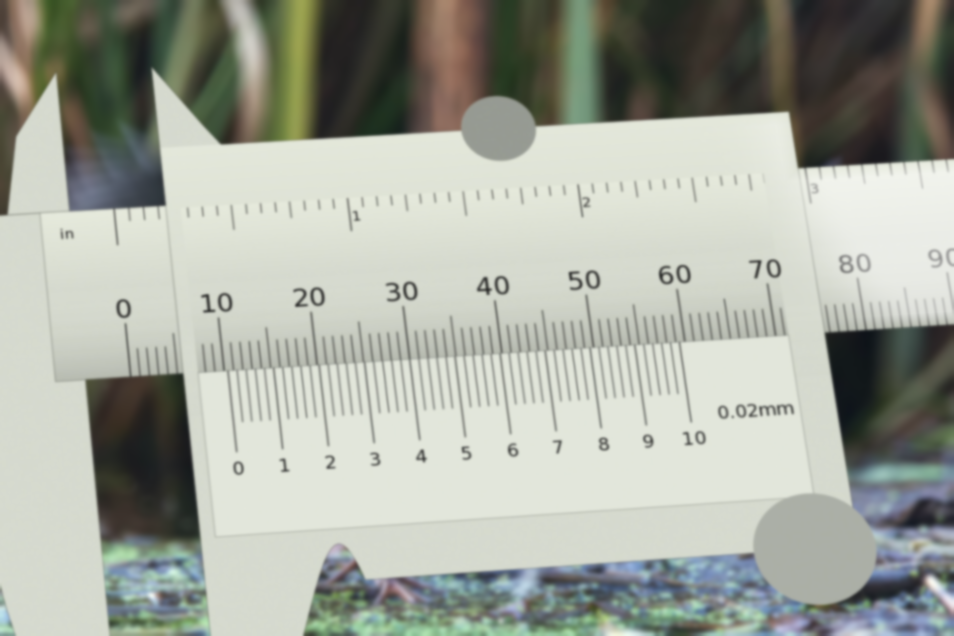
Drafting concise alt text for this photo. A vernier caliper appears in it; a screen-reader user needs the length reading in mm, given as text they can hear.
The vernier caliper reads 10.4 mm
